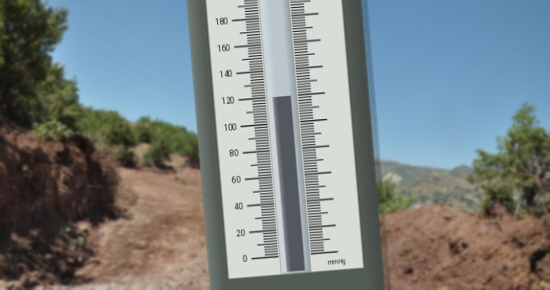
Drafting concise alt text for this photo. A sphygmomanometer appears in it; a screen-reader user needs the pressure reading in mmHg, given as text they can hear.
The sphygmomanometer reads 120 mmHg
